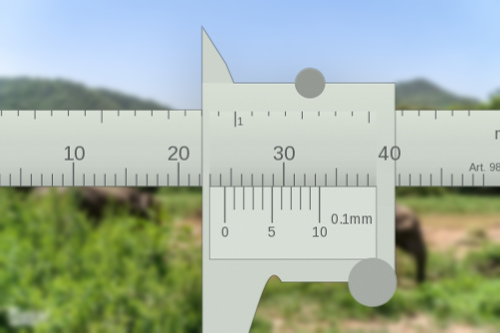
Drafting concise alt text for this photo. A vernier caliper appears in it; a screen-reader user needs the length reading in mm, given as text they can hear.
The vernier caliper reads 24.4 mm
